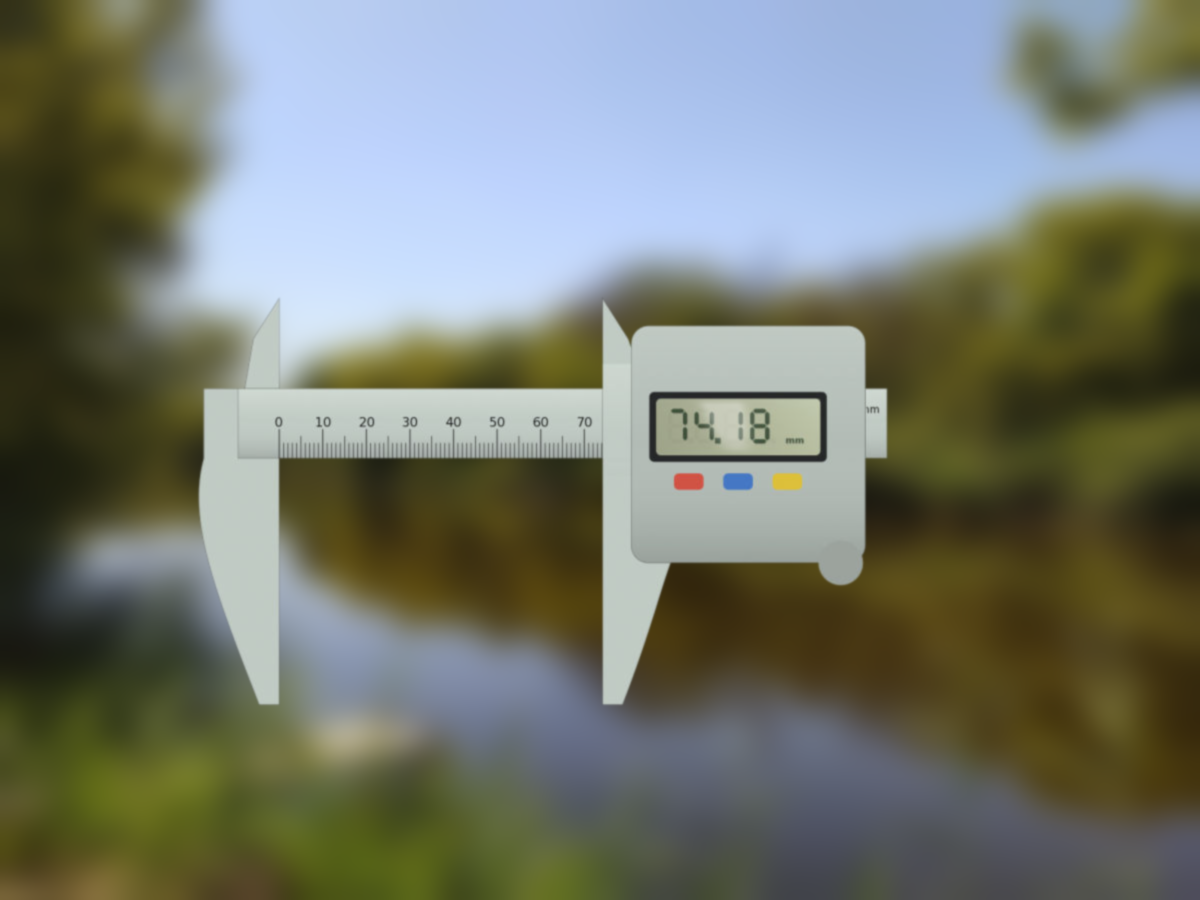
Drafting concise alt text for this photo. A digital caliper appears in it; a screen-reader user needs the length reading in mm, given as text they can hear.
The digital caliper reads 74.18 mm
